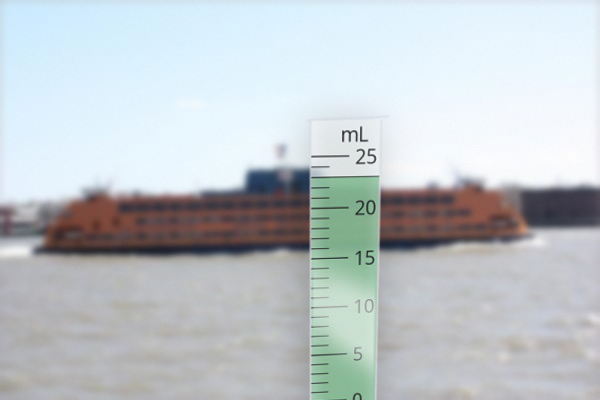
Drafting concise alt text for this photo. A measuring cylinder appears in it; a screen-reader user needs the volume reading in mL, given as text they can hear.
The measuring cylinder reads 23 mL
